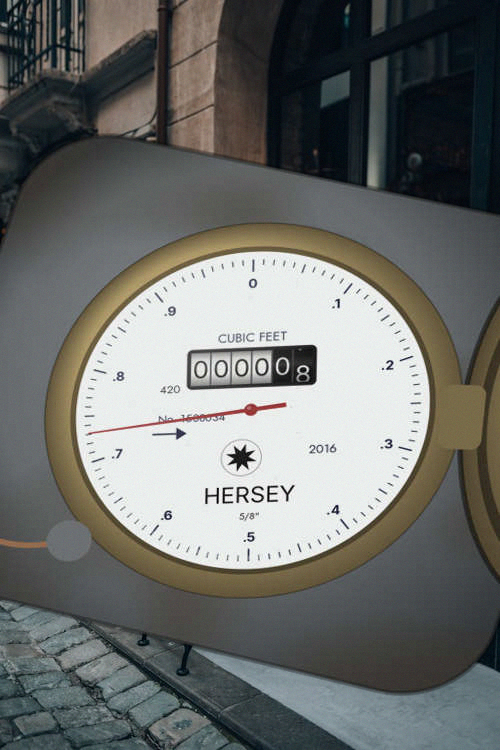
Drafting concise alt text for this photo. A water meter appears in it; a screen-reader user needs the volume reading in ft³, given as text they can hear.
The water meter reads 7.73 ft³
